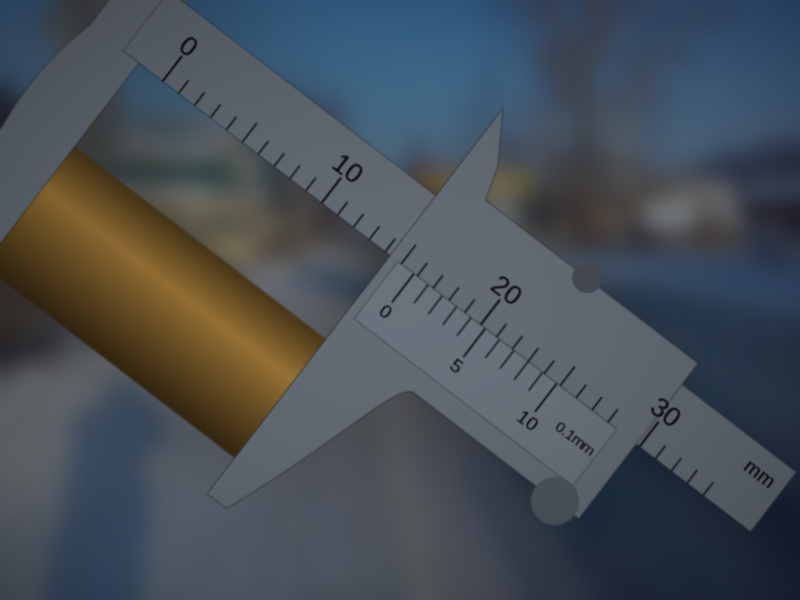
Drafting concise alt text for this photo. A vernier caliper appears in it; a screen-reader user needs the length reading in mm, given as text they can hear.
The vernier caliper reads 15.8 mm
